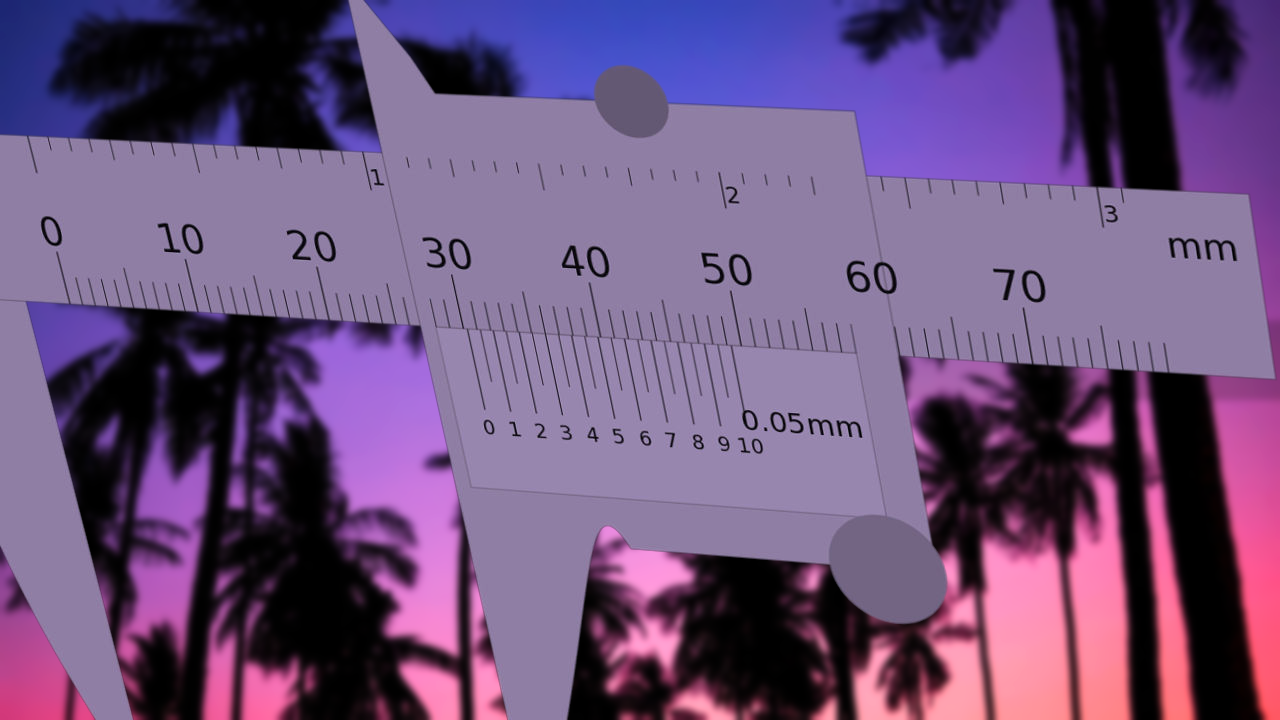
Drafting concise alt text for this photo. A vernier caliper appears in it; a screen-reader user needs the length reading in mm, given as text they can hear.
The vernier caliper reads 30.3 mm
